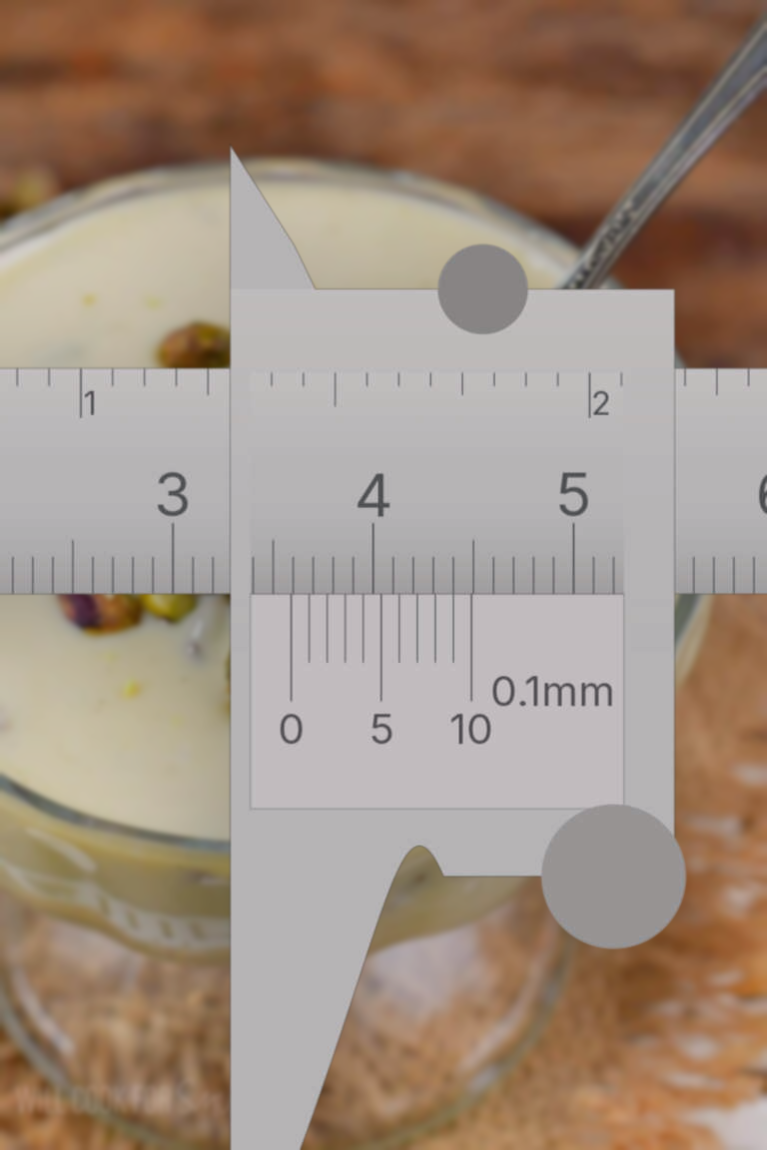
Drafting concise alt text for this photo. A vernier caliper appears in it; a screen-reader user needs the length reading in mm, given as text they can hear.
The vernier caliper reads 35.9 mm
